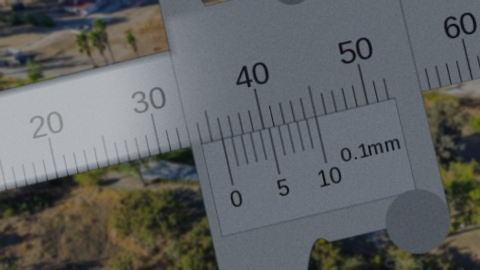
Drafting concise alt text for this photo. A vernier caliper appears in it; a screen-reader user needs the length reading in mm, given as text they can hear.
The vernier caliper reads 36.0 mm
